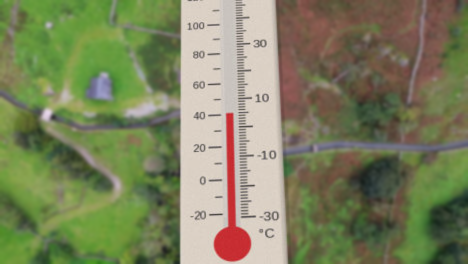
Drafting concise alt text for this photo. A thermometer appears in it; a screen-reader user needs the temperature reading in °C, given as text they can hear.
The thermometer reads 5 °C
